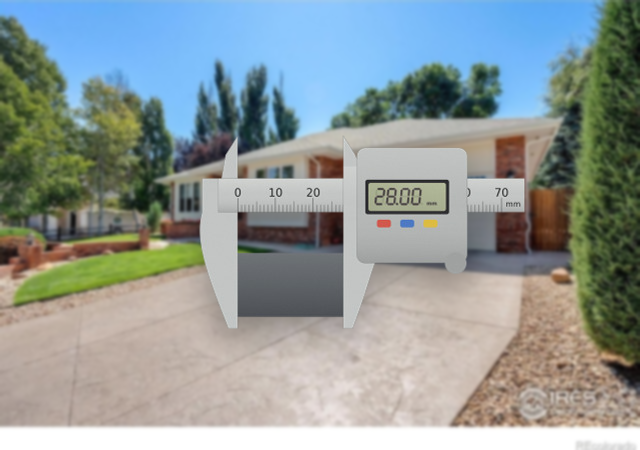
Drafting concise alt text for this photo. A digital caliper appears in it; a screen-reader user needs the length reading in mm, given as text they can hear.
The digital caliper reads 28.00 mm
